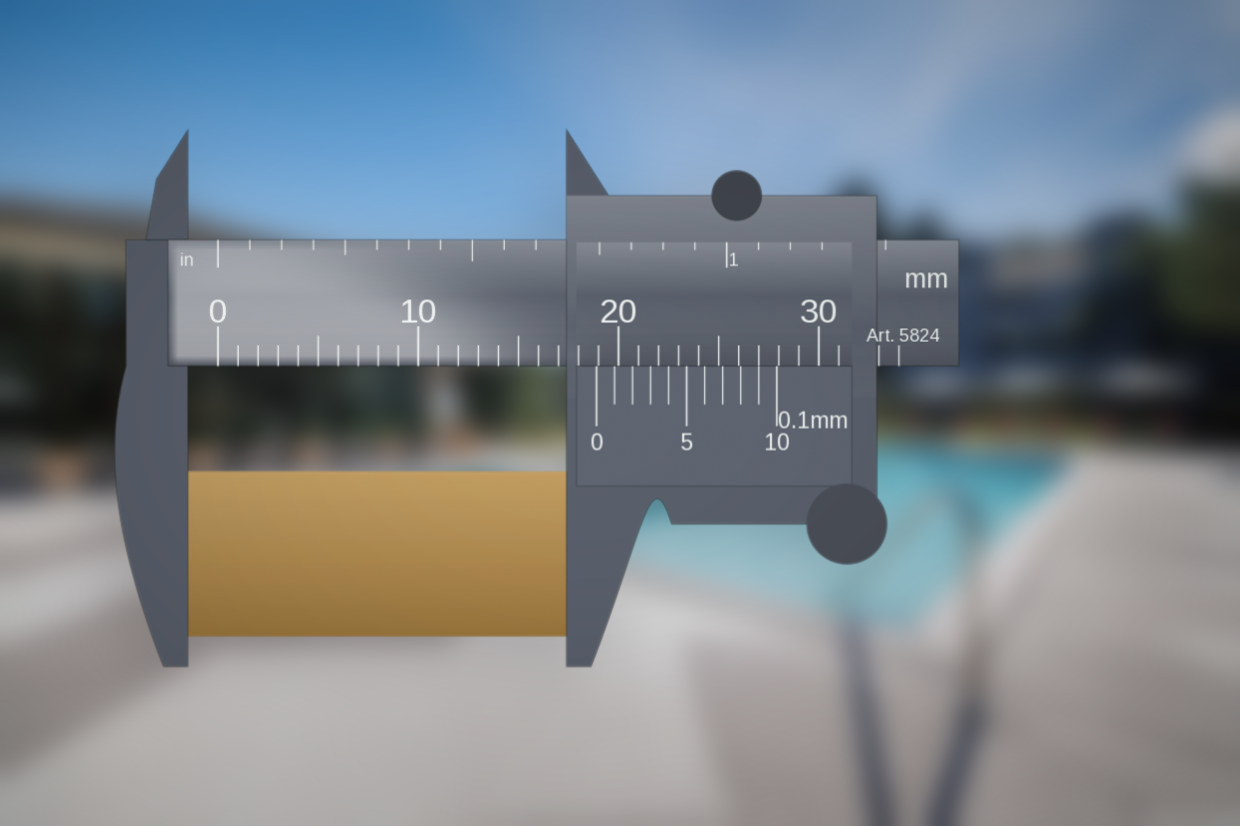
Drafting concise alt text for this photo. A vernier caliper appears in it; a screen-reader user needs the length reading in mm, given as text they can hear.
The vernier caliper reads 18.9 mm
